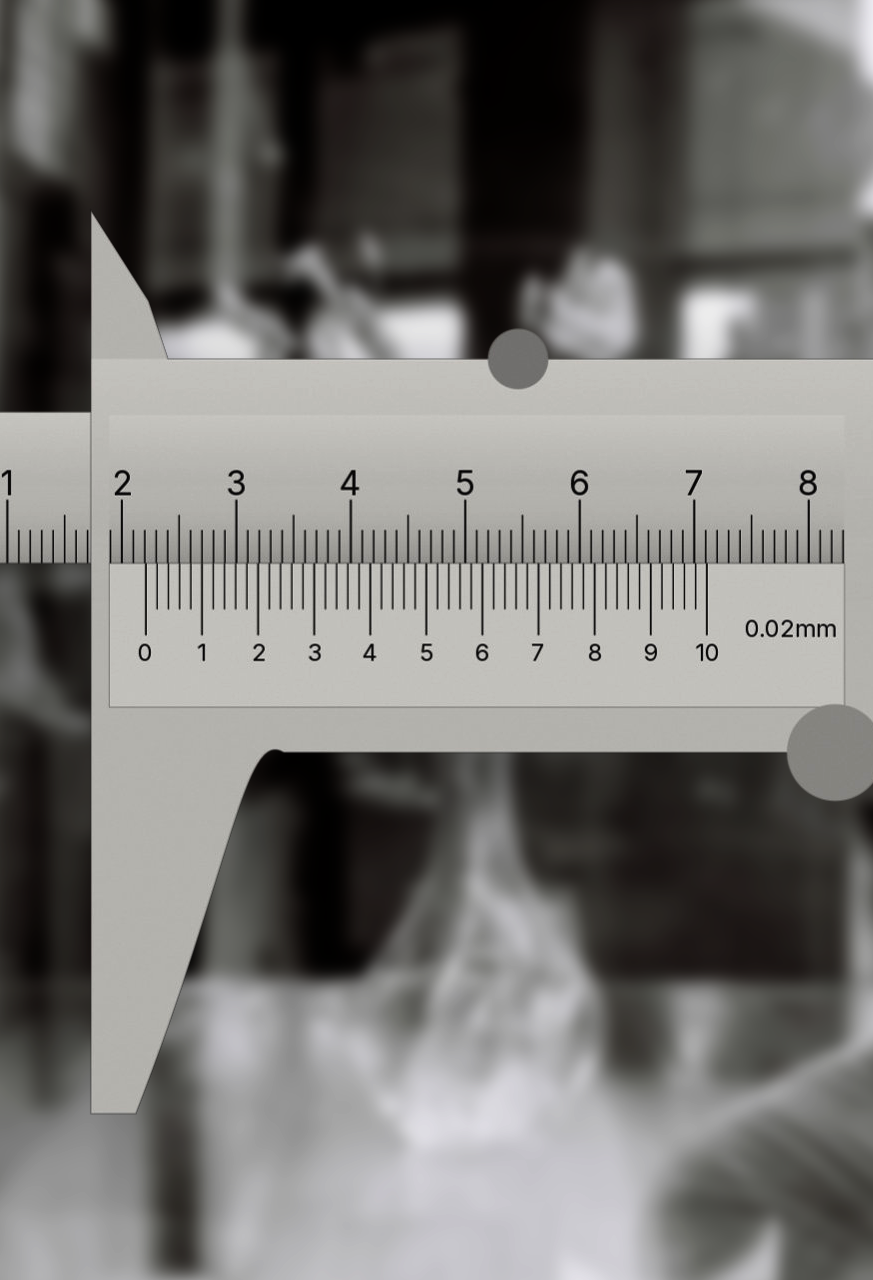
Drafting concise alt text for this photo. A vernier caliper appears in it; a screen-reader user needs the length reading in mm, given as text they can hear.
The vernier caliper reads 22.1 mm
